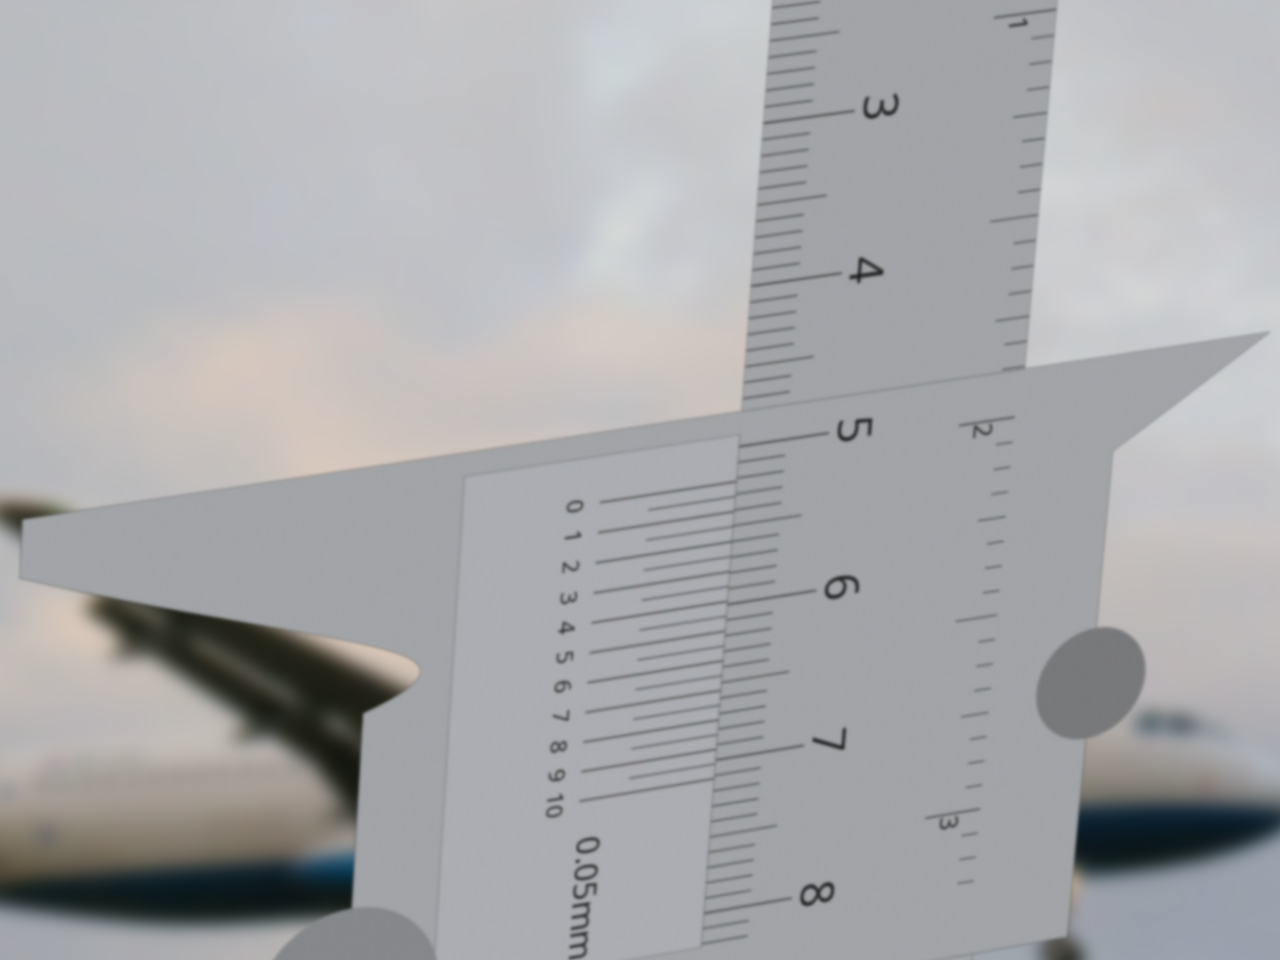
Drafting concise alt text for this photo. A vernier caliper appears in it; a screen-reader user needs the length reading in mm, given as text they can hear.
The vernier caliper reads 52.2 mm
